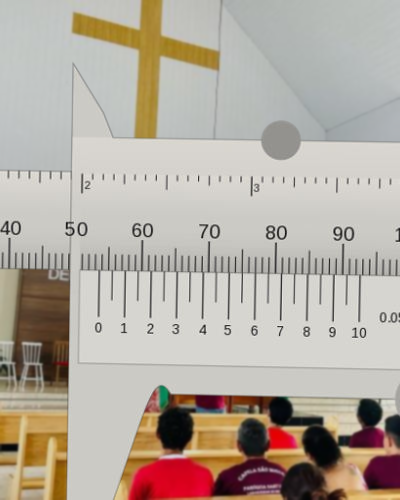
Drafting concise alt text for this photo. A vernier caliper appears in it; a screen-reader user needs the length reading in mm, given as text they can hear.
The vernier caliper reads 53.6 mm
